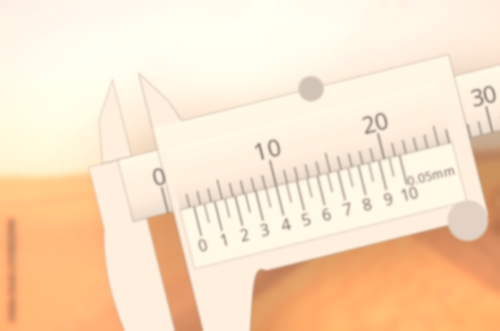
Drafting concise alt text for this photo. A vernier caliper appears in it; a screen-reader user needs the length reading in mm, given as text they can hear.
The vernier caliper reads 2.4 mm
